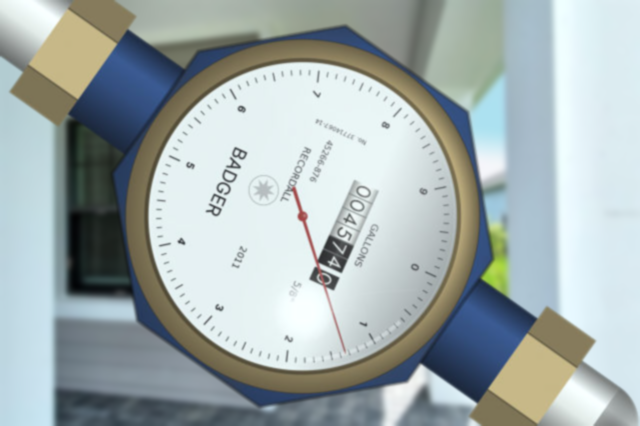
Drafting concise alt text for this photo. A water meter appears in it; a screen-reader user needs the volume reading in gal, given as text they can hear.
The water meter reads 45741.3 gal
